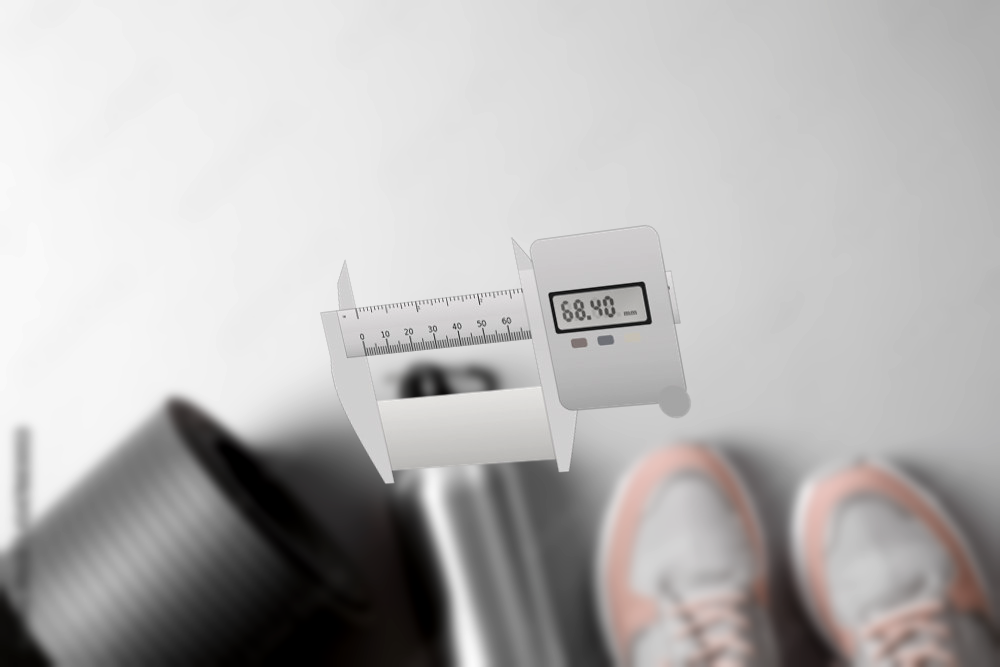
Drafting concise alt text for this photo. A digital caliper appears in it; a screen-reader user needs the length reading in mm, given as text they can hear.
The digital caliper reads 68.40 mm
